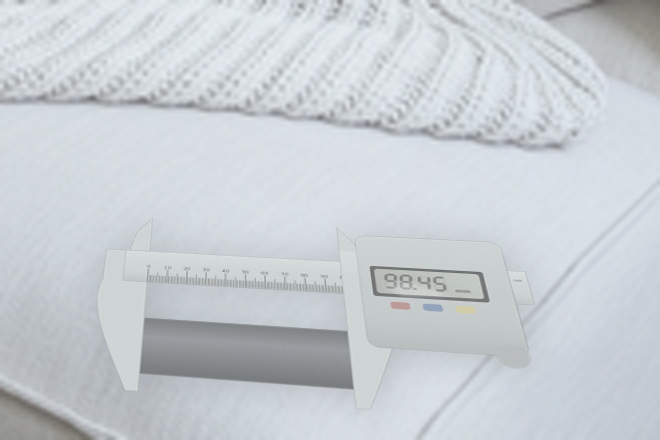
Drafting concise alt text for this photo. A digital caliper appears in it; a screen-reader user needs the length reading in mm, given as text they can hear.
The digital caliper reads 98.45 mm
